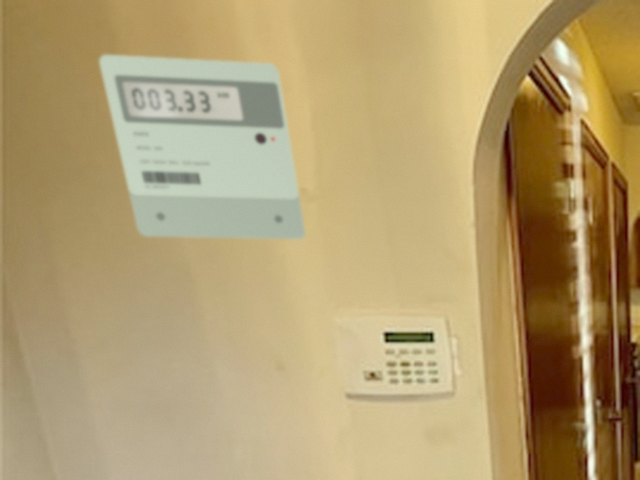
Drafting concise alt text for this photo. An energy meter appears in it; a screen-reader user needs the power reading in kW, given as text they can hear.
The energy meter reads 3.33 kW
